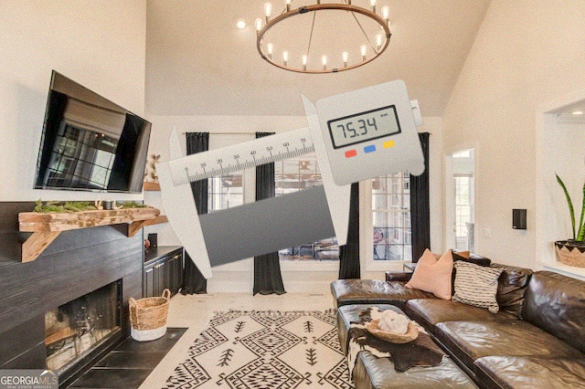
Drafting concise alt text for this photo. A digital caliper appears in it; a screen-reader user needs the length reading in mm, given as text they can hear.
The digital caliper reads 75.34 mm
